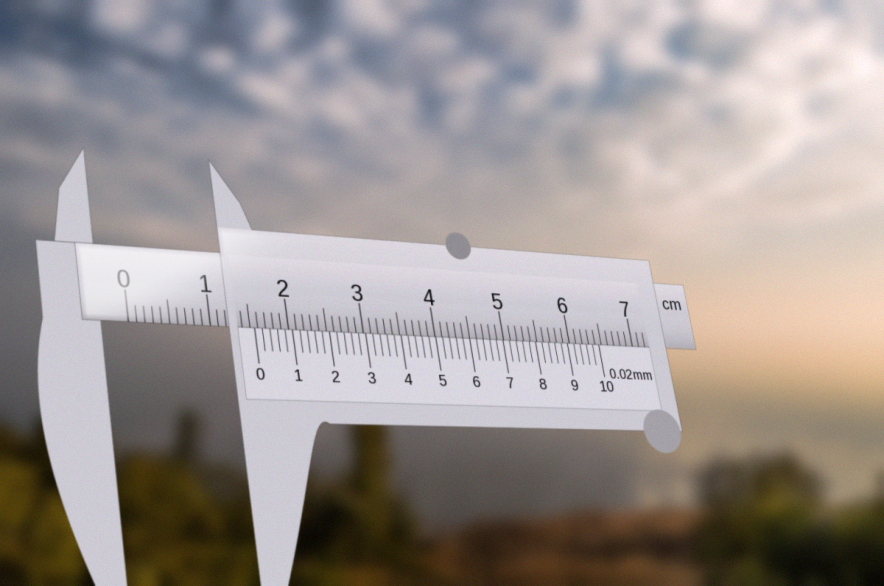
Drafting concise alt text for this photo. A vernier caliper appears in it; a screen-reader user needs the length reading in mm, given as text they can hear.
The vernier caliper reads 15.6 mm
